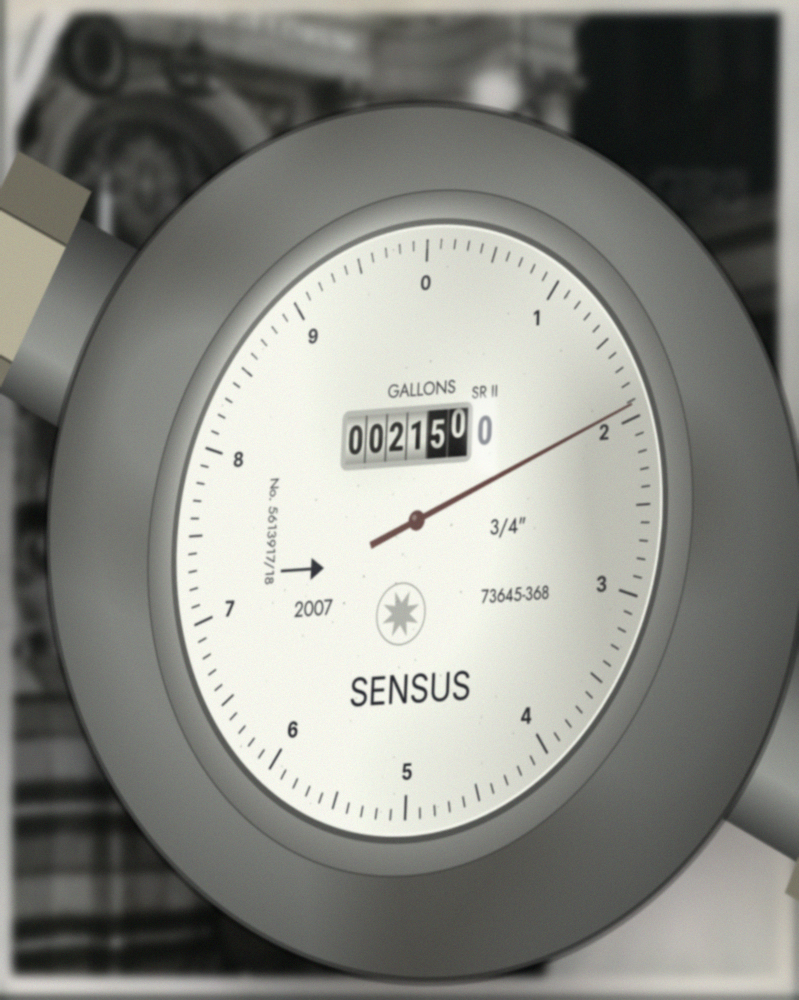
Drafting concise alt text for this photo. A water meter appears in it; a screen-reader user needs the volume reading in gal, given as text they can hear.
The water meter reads 21501.9 gal
